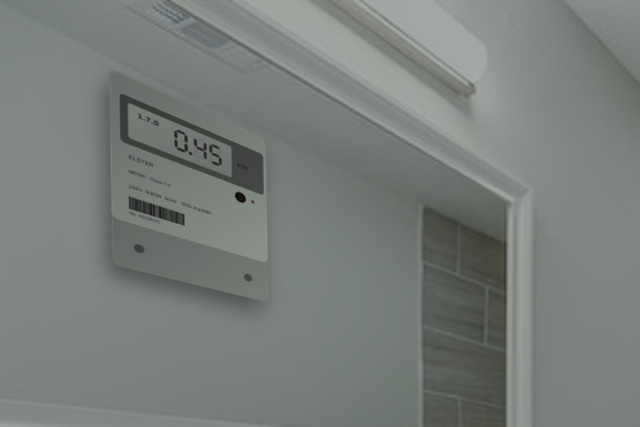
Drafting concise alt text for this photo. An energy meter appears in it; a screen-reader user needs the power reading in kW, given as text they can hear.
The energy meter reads 0.45 kW
